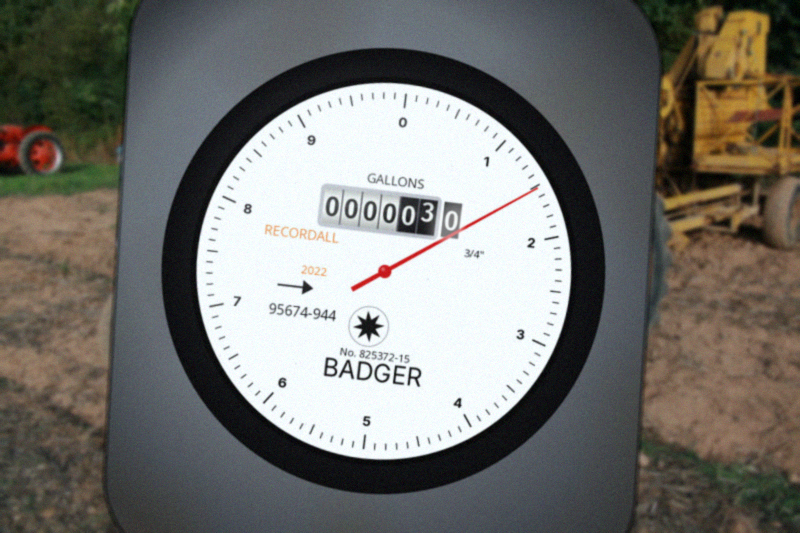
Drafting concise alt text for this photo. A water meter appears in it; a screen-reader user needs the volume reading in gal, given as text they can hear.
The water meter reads 31.5 gal
